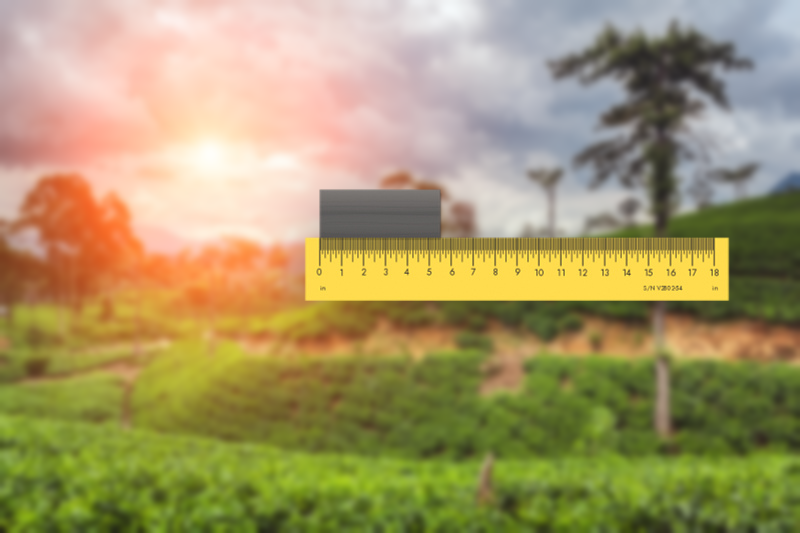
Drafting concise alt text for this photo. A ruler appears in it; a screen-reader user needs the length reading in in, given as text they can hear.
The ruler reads 5.5 in
